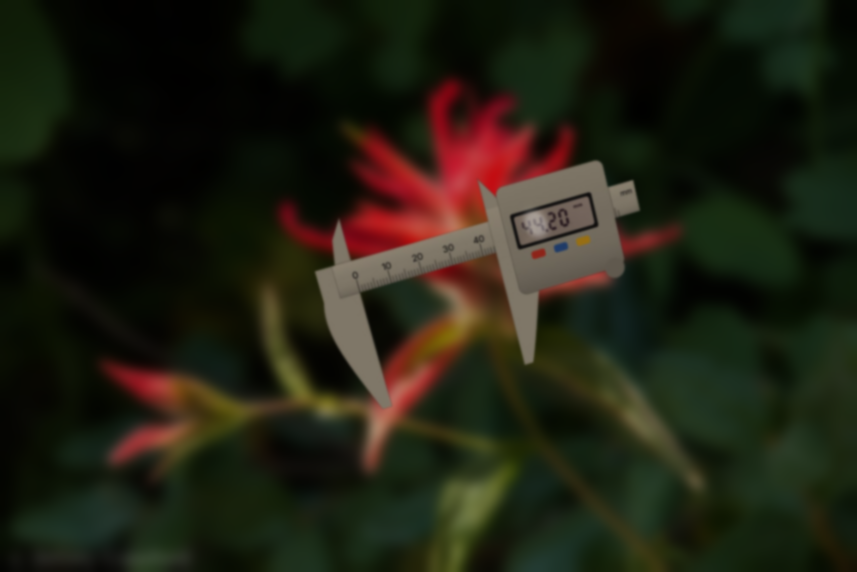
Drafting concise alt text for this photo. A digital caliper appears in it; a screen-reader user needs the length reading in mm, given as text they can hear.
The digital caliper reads 44.20 mm
